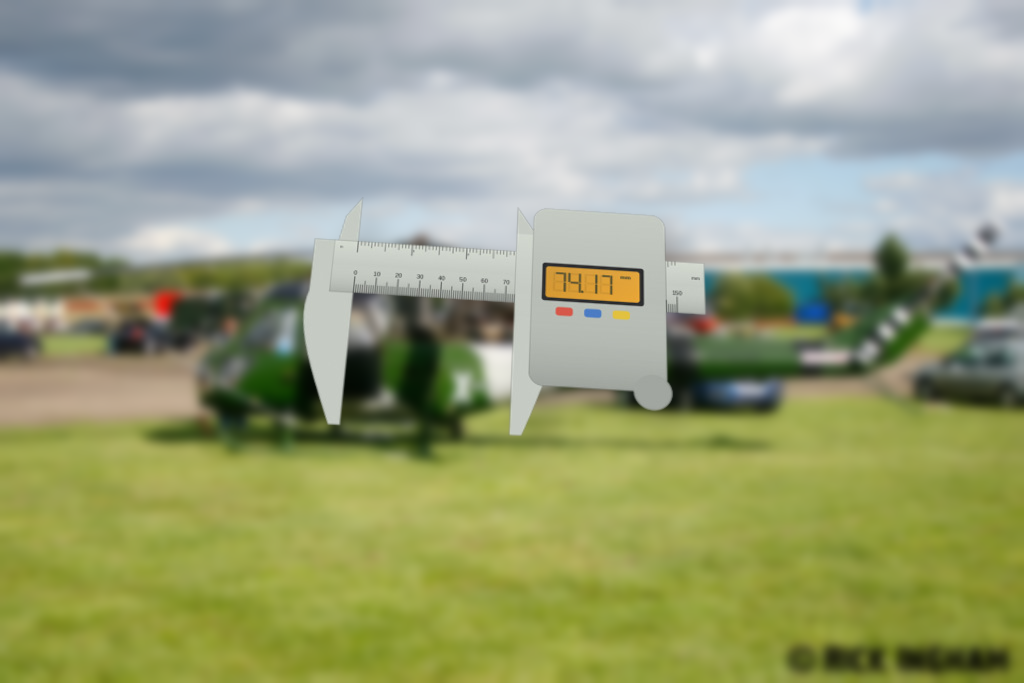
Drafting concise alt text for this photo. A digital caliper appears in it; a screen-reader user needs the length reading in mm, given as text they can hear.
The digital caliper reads 74.17 mm
